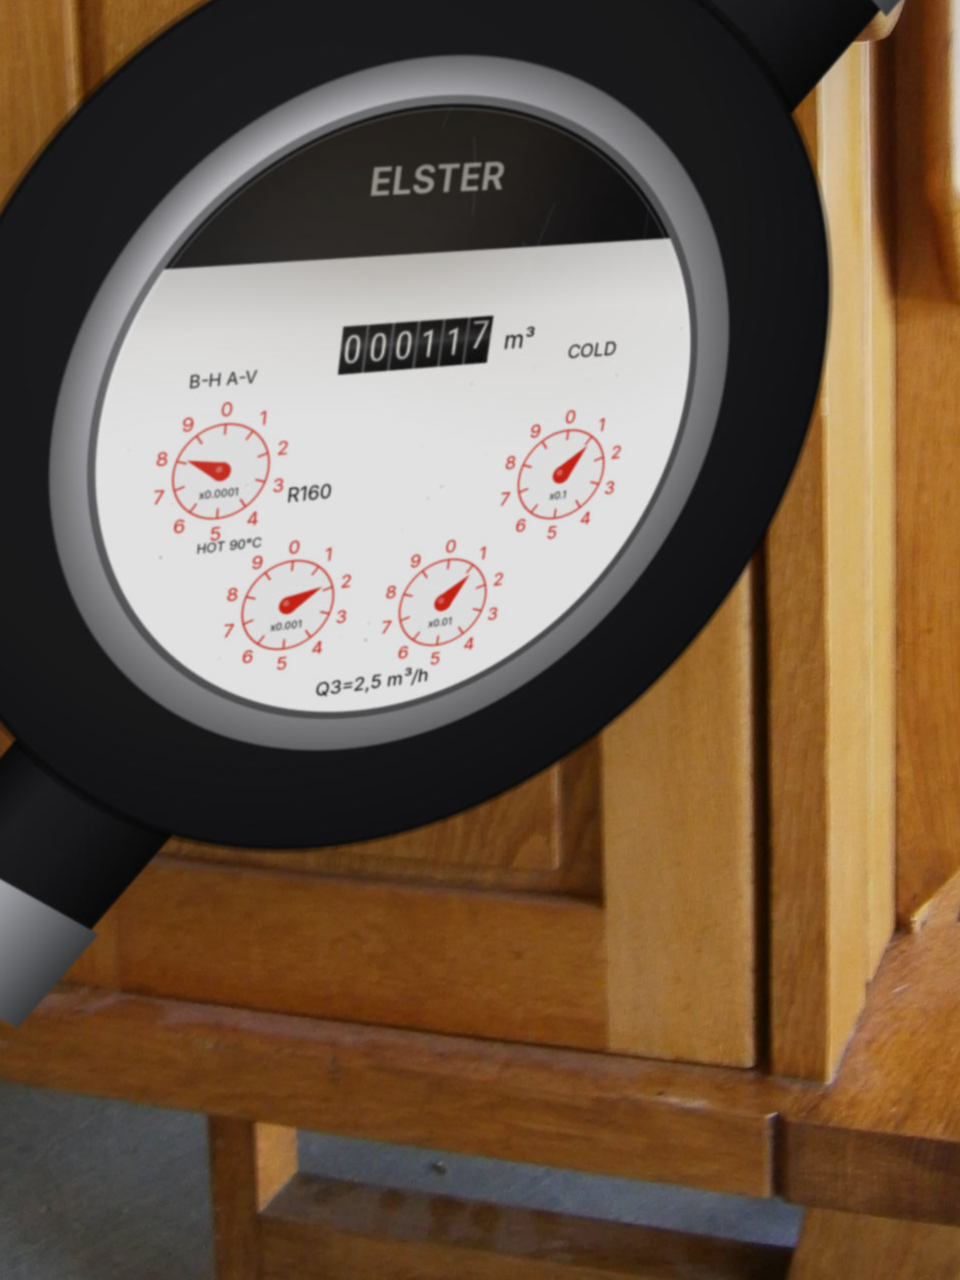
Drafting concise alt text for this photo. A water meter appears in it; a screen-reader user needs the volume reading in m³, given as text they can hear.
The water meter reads 117.1118 m³
